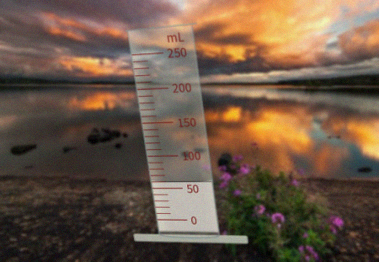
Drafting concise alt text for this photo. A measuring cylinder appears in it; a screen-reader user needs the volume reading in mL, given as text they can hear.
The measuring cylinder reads 60 mL
